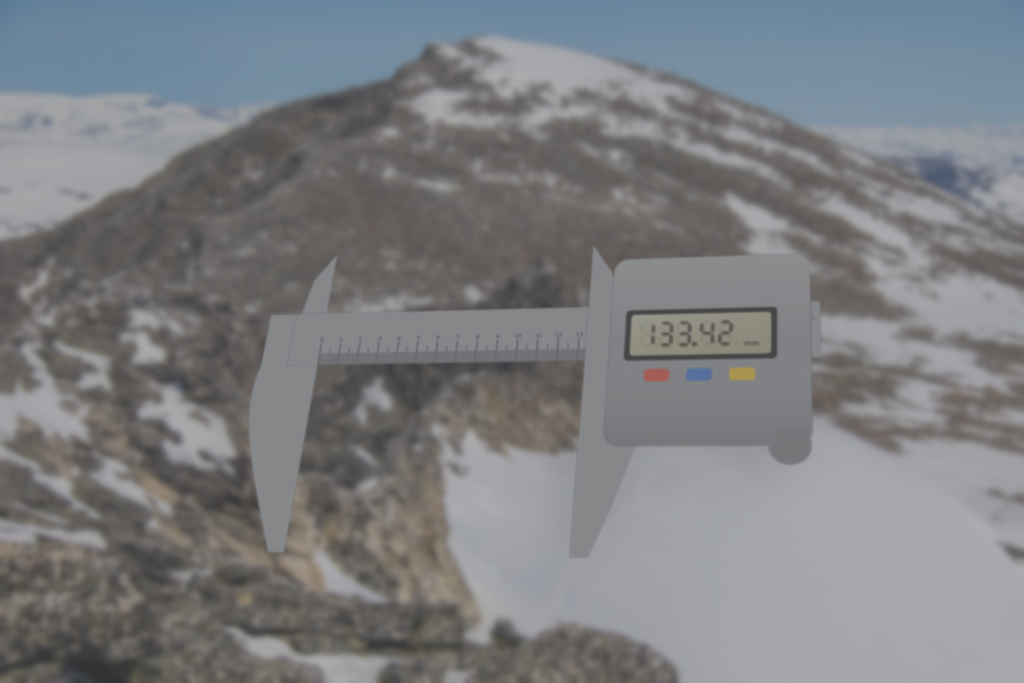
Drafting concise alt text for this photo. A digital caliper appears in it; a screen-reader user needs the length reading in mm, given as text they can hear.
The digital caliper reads 133.42 mm
